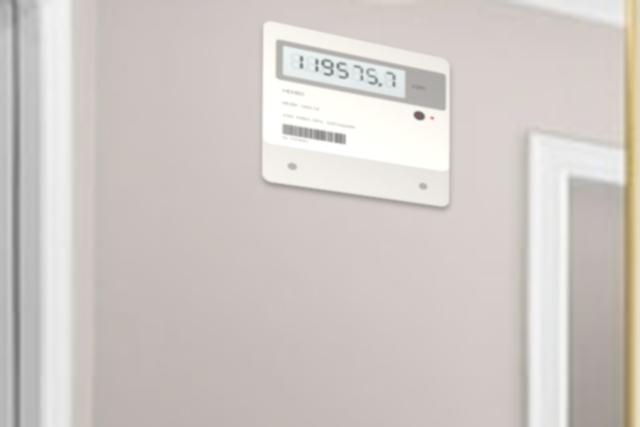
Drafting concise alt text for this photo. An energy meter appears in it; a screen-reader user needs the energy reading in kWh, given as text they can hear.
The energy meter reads 119575.7 kWh
